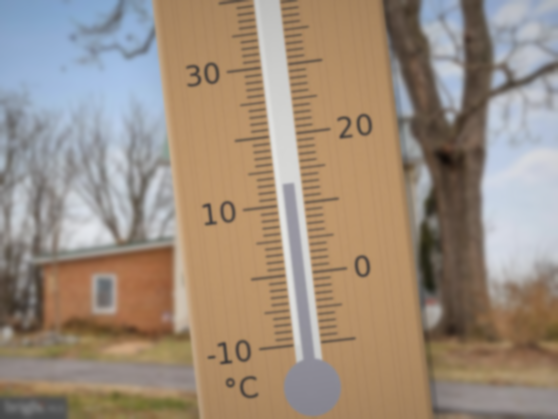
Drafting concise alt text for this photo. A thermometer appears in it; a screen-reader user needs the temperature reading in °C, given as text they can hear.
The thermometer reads 13 °C
